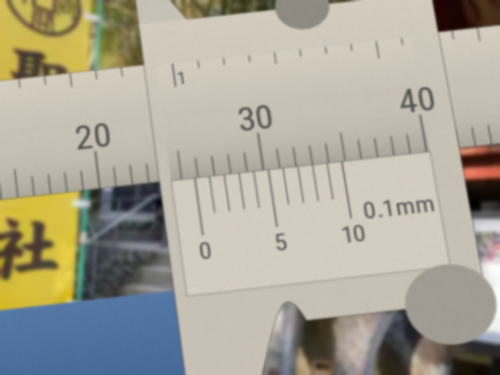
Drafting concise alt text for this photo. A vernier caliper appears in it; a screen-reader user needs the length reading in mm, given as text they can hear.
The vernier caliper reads 25.8 mm
